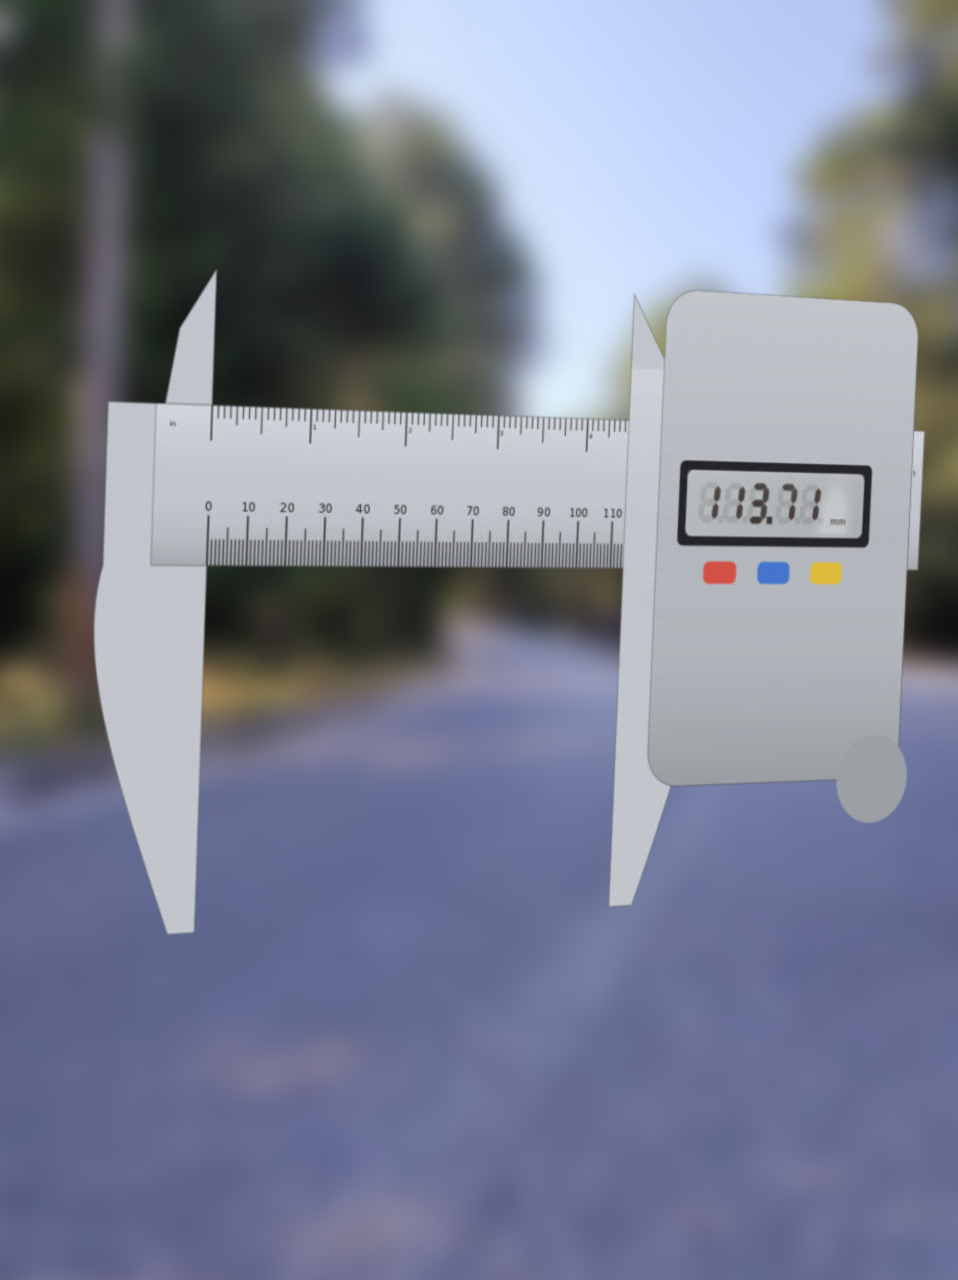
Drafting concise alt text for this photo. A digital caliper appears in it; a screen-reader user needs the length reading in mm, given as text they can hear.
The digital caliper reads 113.71 mm
